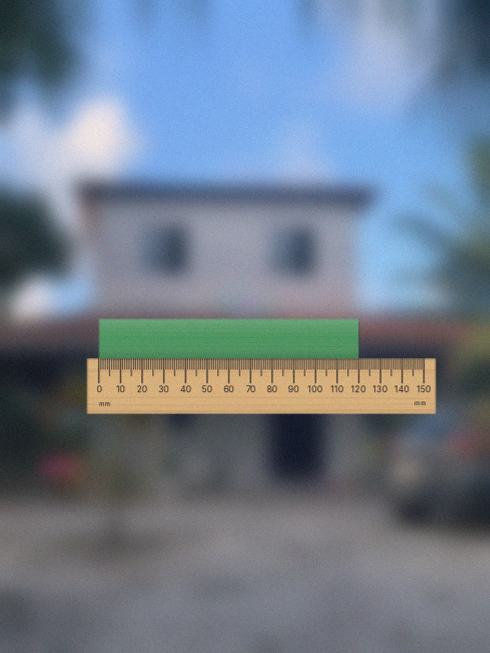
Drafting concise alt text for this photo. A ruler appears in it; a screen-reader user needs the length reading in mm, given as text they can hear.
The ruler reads 120 mm
